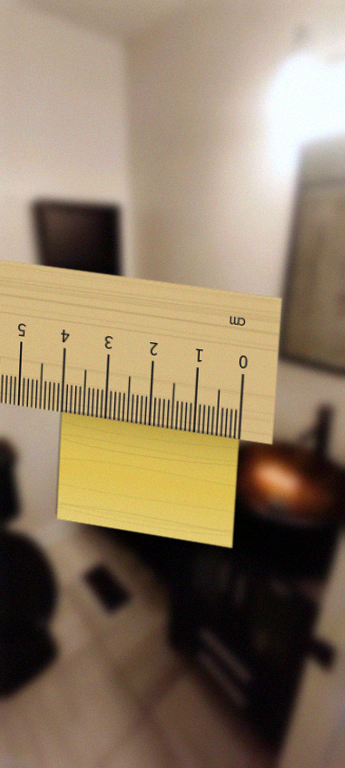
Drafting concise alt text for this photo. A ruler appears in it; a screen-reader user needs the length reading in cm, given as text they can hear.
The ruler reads 4 cm
